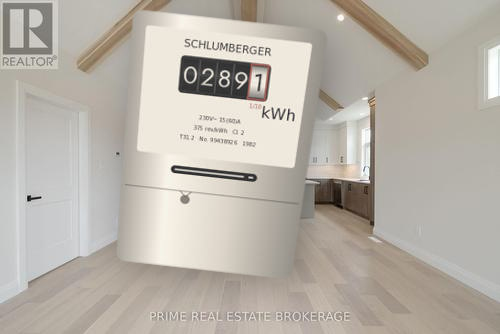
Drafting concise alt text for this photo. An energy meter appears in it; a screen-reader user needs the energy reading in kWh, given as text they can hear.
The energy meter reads 289.1 kWh
